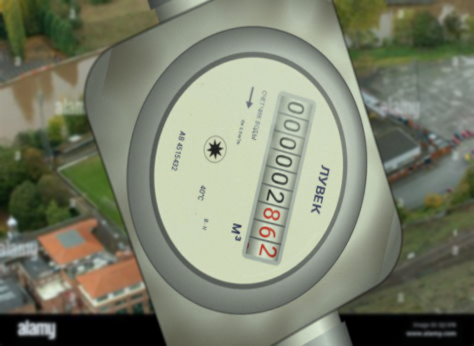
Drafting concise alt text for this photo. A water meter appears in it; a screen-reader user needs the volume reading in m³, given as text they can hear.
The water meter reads 2.862 m³
